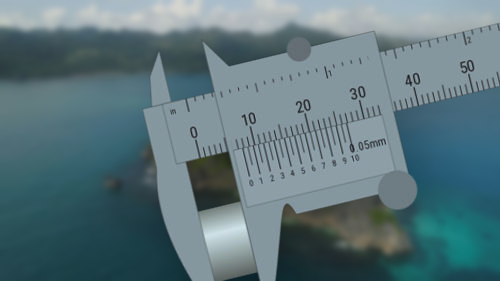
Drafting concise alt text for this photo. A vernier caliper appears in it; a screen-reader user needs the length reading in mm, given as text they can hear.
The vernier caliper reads 7.8 mm
